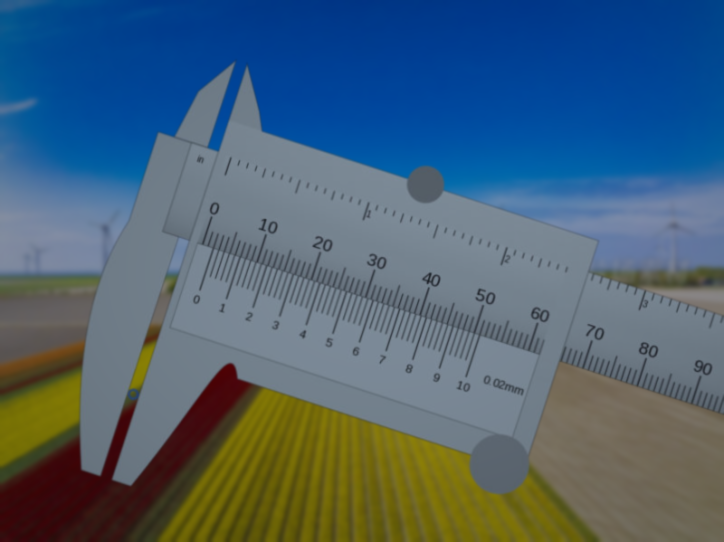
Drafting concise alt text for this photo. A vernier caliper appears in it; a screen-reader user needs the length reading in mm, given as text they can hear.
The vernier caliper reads 2.0 mm
